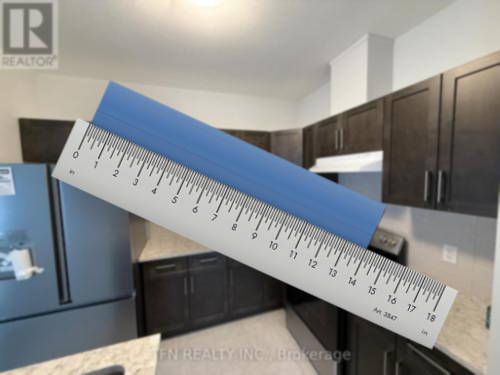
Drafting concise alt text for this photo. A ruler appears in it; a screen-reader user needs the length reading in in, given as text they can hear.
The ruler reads 14 in
